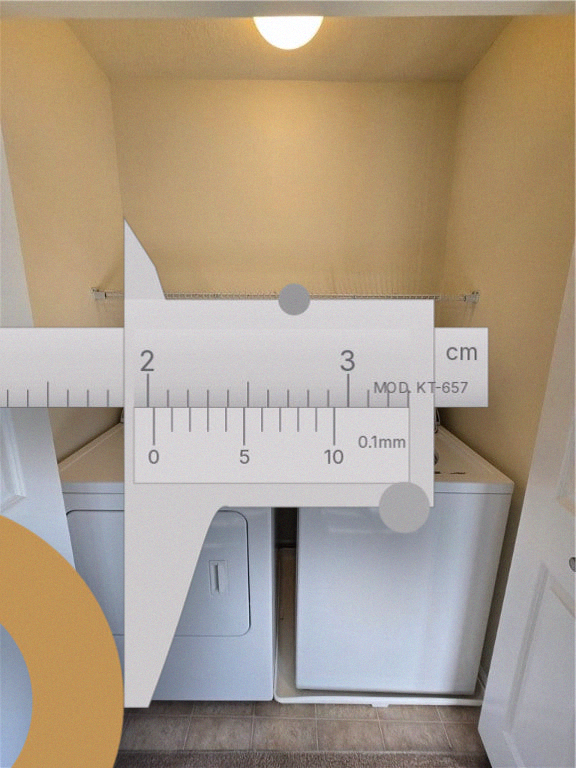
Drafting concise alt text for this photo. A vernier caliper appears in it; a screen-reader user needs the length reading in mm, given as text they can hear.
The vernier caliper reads 20.3 mm
